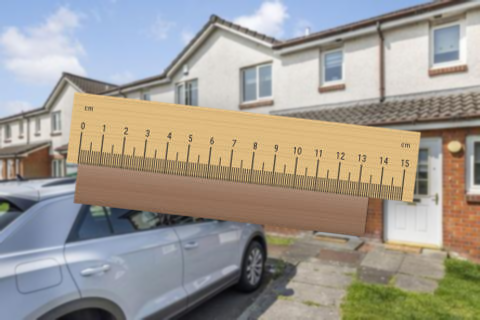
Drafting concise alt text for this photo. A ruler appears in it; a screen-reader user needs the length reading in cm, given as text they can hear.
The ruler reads 13.5 cm
